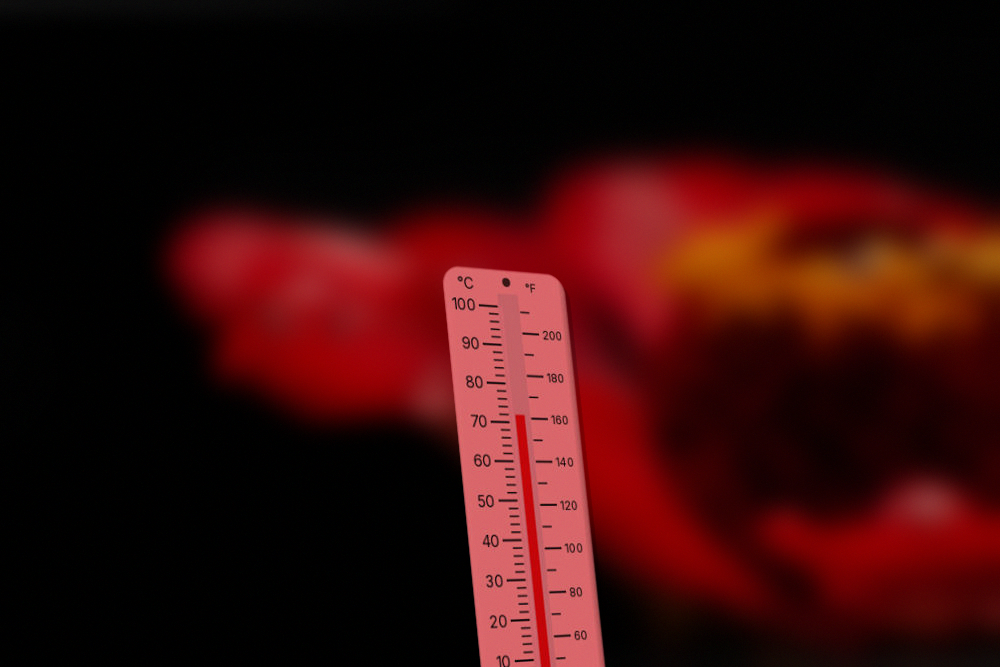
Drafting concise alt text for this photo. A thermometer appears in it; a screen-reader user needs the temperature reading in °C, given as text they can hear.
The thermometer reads 72 °C
